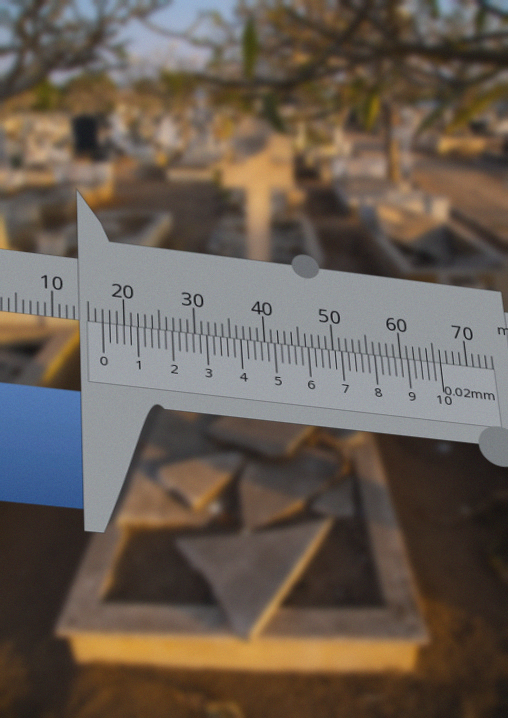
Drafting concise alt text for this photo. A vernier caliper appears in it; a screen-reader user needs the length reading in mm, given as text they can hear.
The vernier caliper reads 17.0 mm
